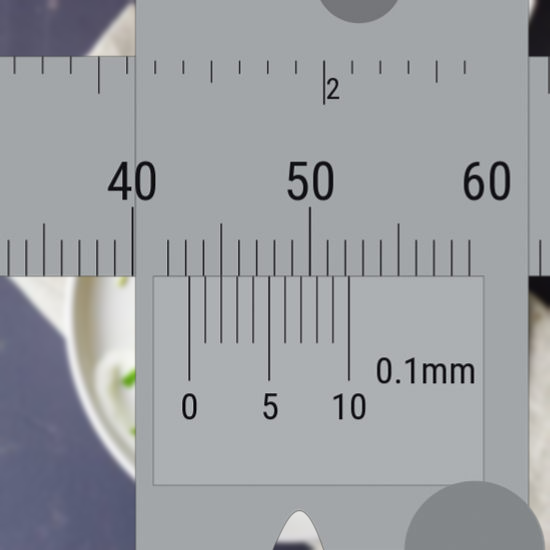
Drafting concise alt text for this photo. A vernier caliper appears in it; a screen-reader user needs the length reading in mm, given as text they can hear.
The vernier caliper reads 43.2 mm
